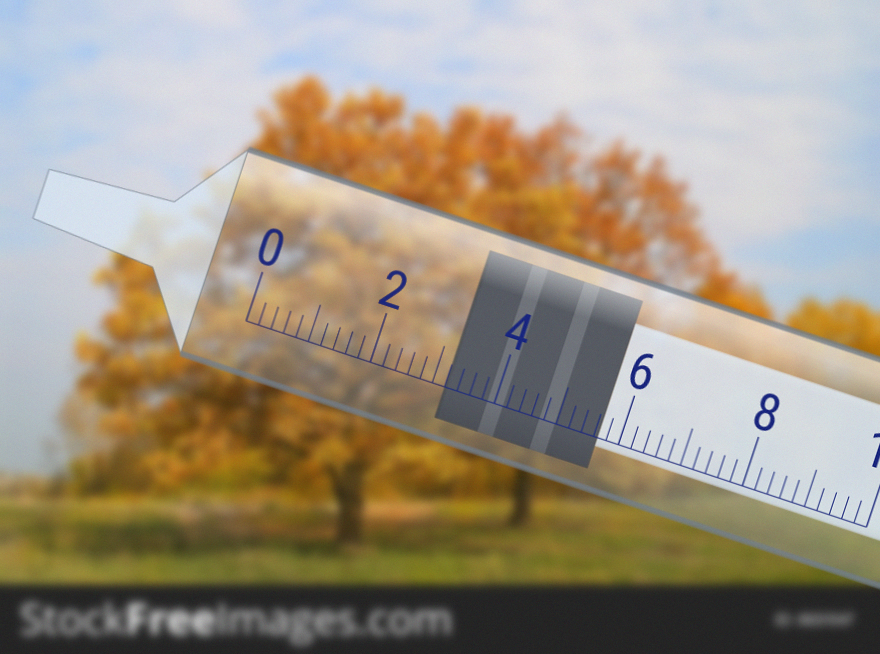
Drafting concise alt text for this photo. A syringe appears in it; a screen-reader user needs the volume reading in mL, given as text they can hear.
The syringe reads 3.2 mL
